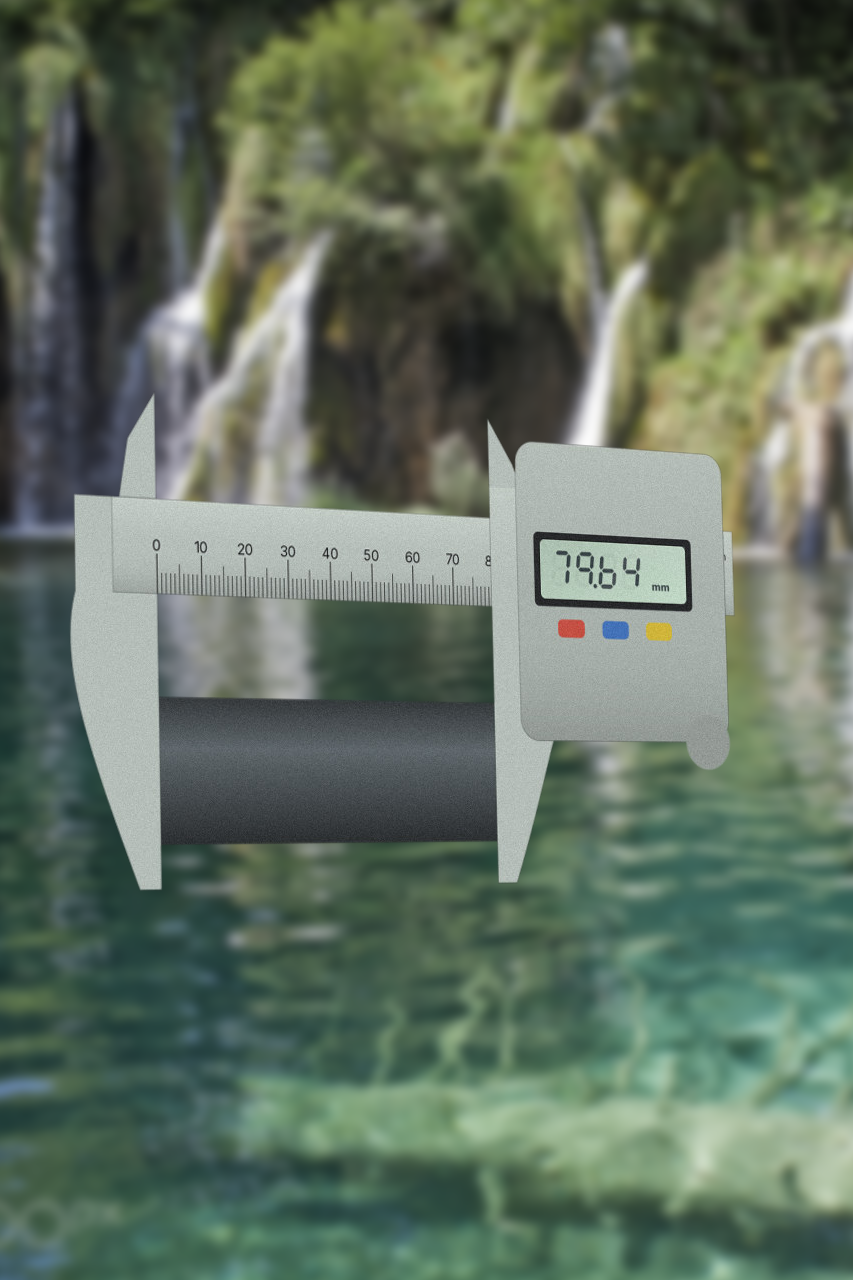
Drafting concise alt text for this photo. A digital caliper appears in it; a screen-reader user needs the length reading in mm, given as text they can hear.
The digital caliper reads 79.64 mm
